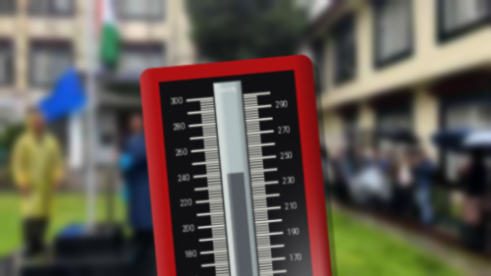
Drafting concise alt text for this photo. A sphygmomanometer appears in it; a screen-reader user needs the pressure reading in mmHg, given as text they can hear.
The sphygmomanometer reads 240 mmHg
